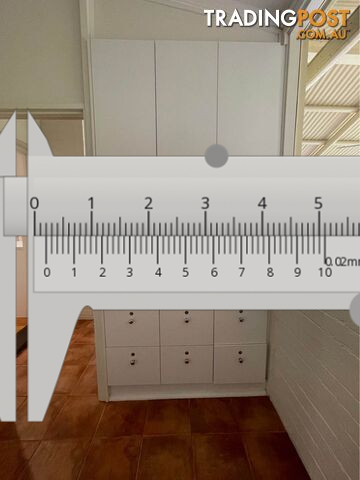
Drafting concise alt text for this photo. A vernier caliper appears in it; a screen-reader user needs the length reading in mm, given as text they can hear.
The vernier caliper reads 2.0 mm
